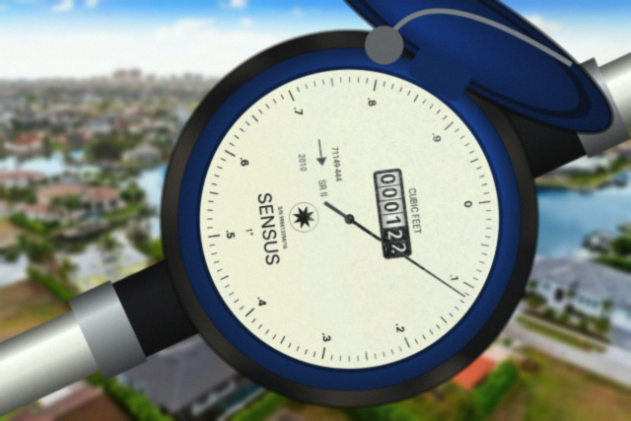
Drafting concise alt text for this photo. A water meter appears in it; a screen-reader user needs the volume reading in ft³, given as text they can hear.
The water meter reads 122.11 ft³
